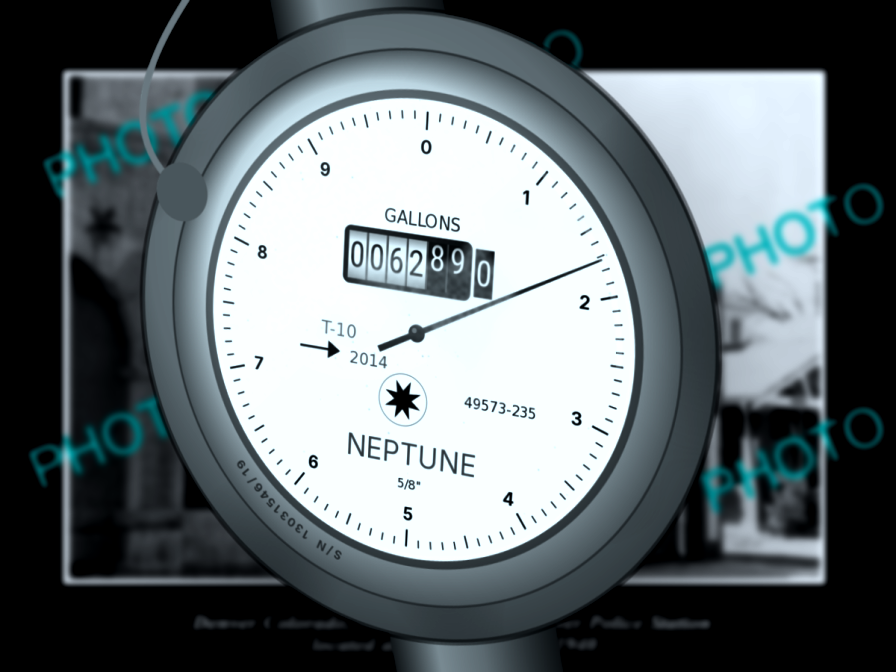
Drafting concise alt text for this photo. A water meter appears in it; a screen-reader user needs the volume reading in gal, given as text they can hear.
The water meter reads 62891.7 gal
